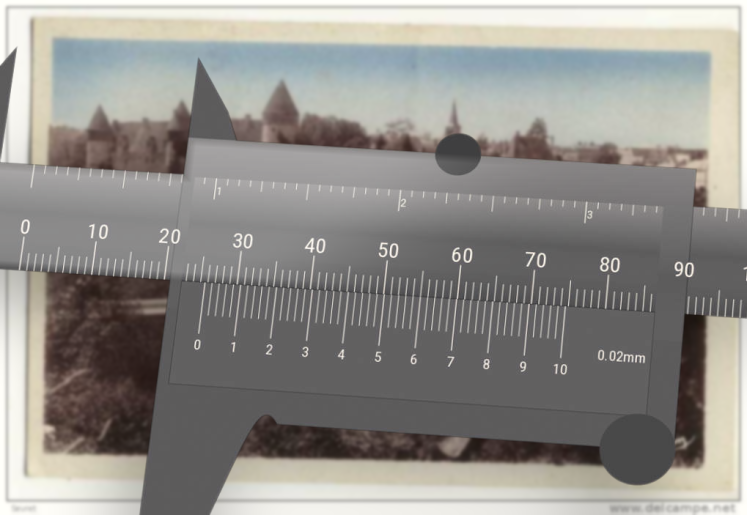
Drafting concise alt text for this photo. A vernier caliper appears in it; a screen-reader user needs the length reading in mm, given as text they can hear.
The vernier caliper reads 25.6 mm
